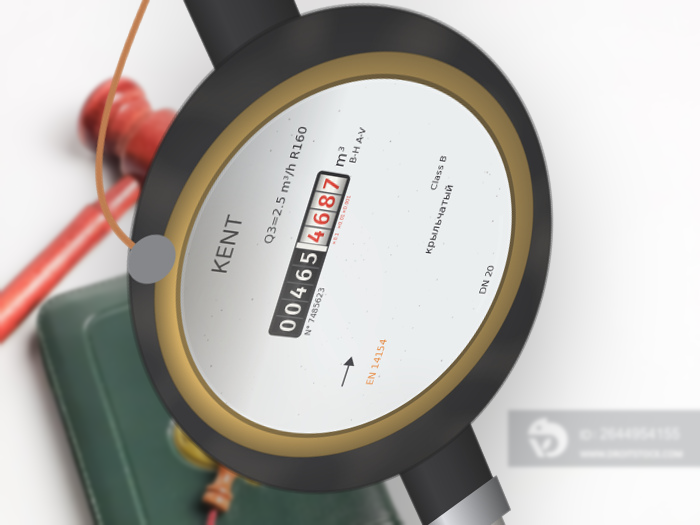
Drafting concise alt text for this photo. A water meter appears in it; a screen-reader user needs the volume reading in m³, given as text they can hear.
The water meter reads 465.4687 m³
